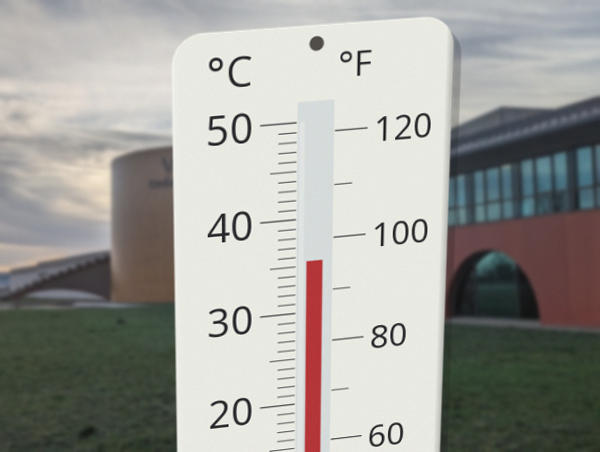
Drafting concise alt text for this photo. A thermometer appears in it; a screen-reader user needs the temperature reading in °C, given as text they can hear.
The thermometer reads 35.5 °C
